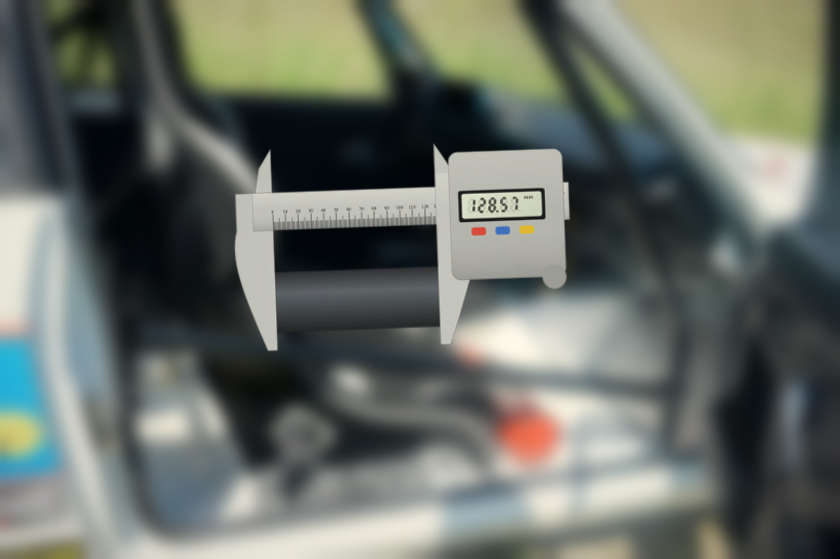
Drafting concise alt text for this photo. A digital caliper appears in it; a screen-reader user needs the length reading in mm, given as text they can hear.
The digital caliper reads 128.57 mm
